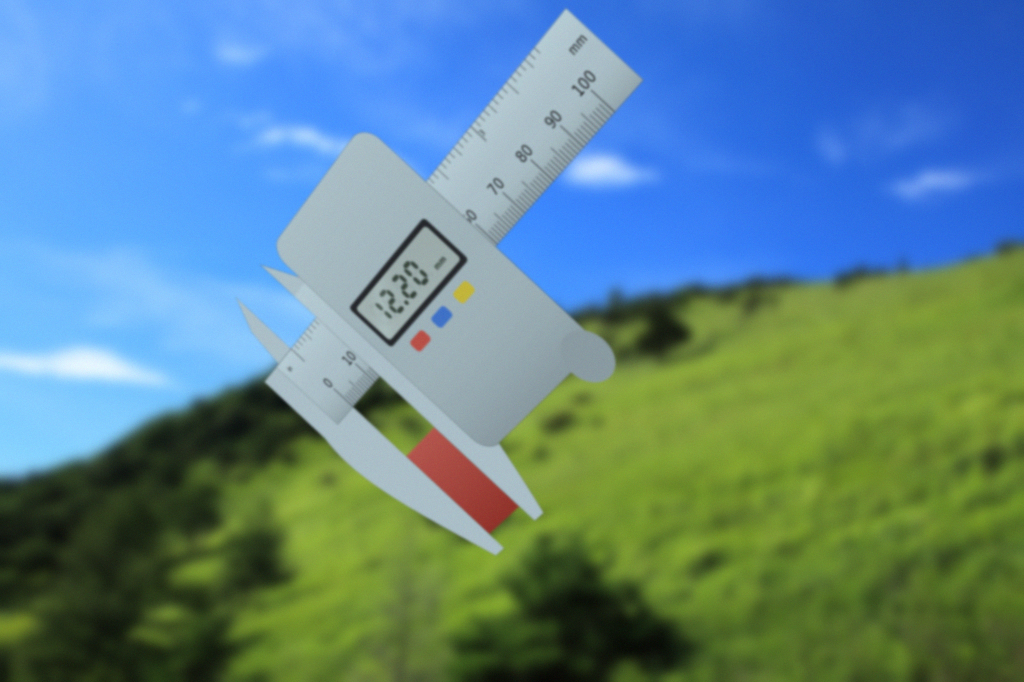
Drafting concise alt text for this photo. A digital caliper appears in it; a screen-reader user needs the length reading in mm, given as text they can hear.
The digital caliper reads 12.20 mm
